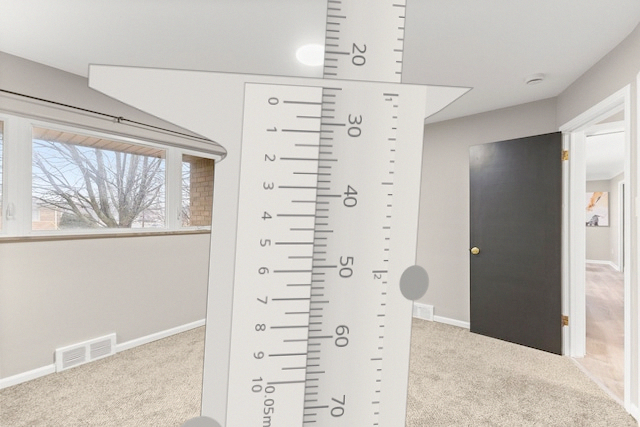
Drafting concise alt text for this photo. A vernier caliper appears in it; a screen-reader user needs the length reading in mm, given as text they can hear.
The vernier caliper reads 27.2 mm
